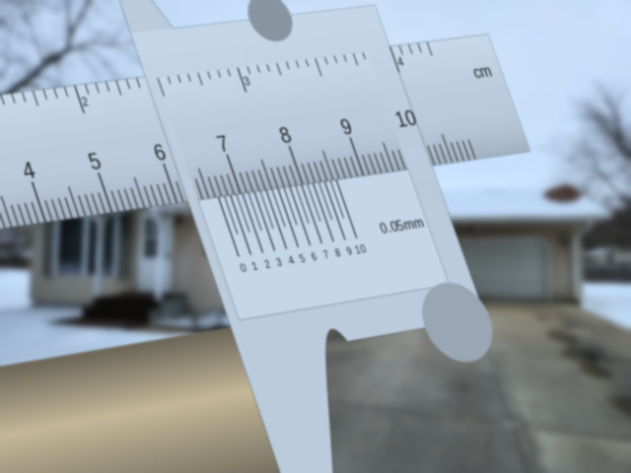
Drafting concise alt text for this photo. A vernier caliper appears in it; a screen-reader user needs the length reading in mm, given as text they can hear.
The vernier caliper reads 66.5 mm
